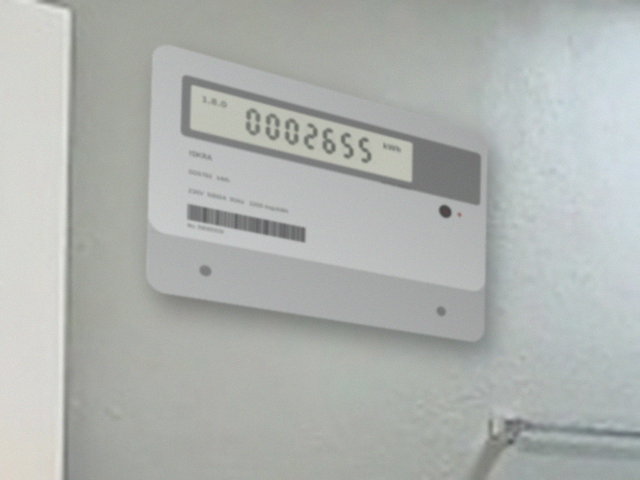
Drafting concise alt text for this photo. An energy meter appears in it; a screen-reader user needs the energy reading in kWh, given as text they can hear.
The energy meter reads 2655 kWh
